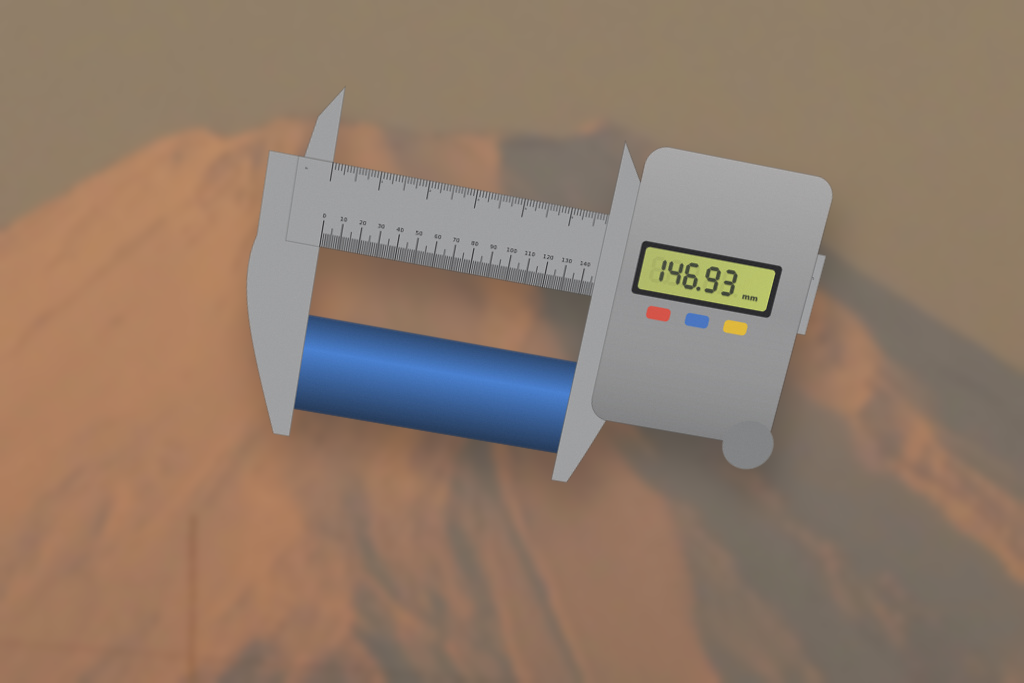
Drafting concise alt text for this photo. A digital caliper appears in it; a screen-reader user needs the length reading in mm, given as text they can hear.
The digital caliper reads 146.93 mm
